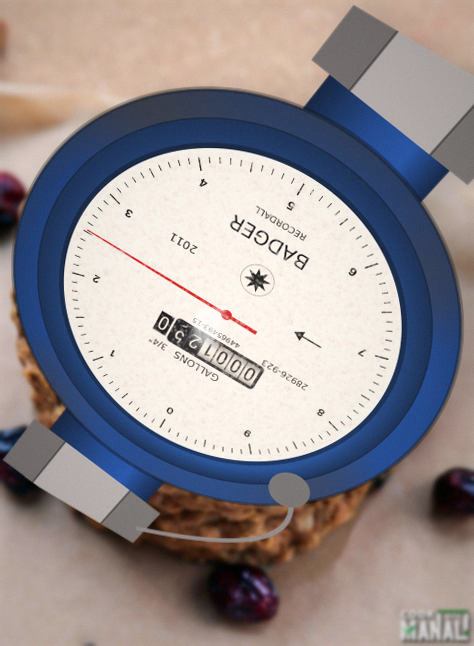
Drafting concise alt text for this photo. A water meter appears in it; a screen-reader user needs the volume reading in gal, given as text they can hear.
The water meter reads 1252.5 gal
